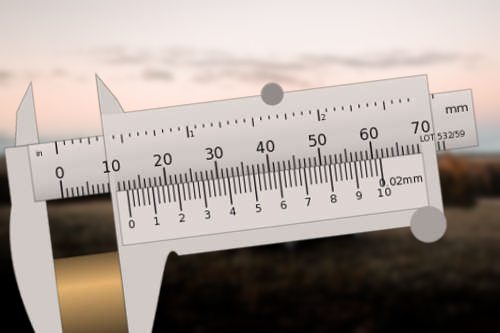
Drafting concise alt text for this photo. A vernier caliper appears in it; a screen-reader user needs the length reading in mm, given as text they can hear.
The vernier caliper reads 12.5 mm
